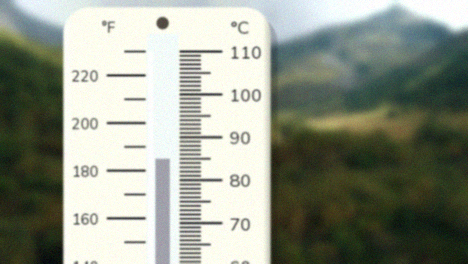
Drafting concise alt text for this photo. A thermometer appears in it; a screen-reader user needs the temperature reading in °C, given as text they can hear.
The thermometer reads 85 °C
